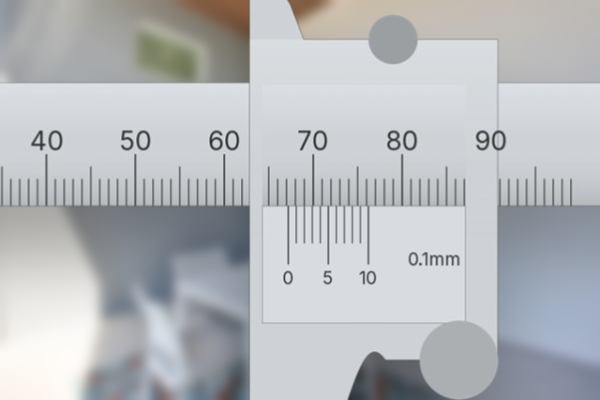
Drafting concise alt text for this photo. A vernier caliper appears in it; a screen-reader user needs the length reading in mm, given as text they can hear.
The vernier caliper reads 67.2 mm
